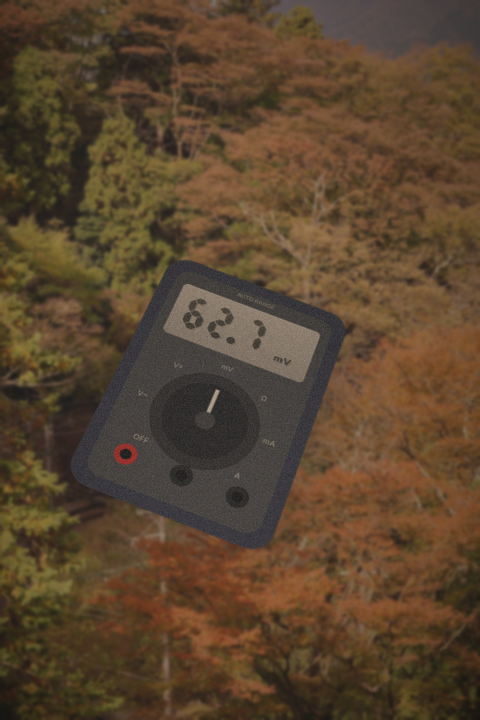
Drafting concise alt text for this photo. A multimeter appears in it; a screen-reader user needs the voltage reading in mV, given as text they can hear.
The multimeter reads 62.7 mV
